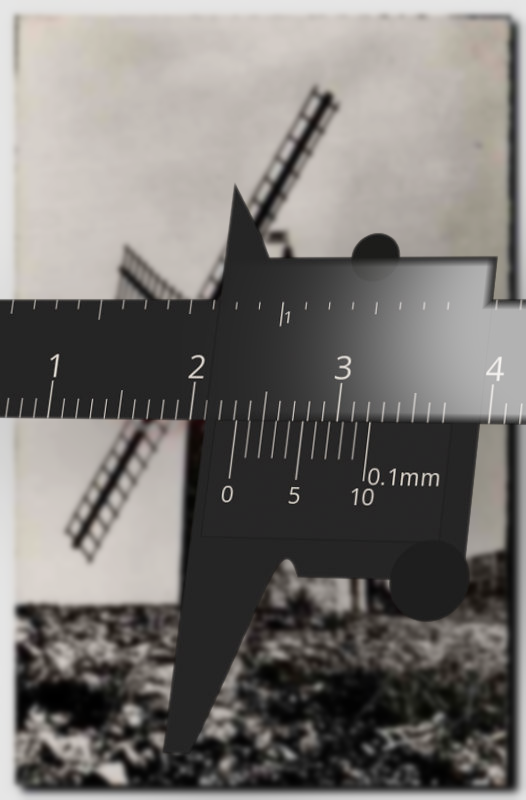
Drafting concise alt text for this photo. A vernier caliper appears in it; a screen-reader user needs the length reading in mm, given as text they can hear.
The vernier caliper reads 23.2 mm
